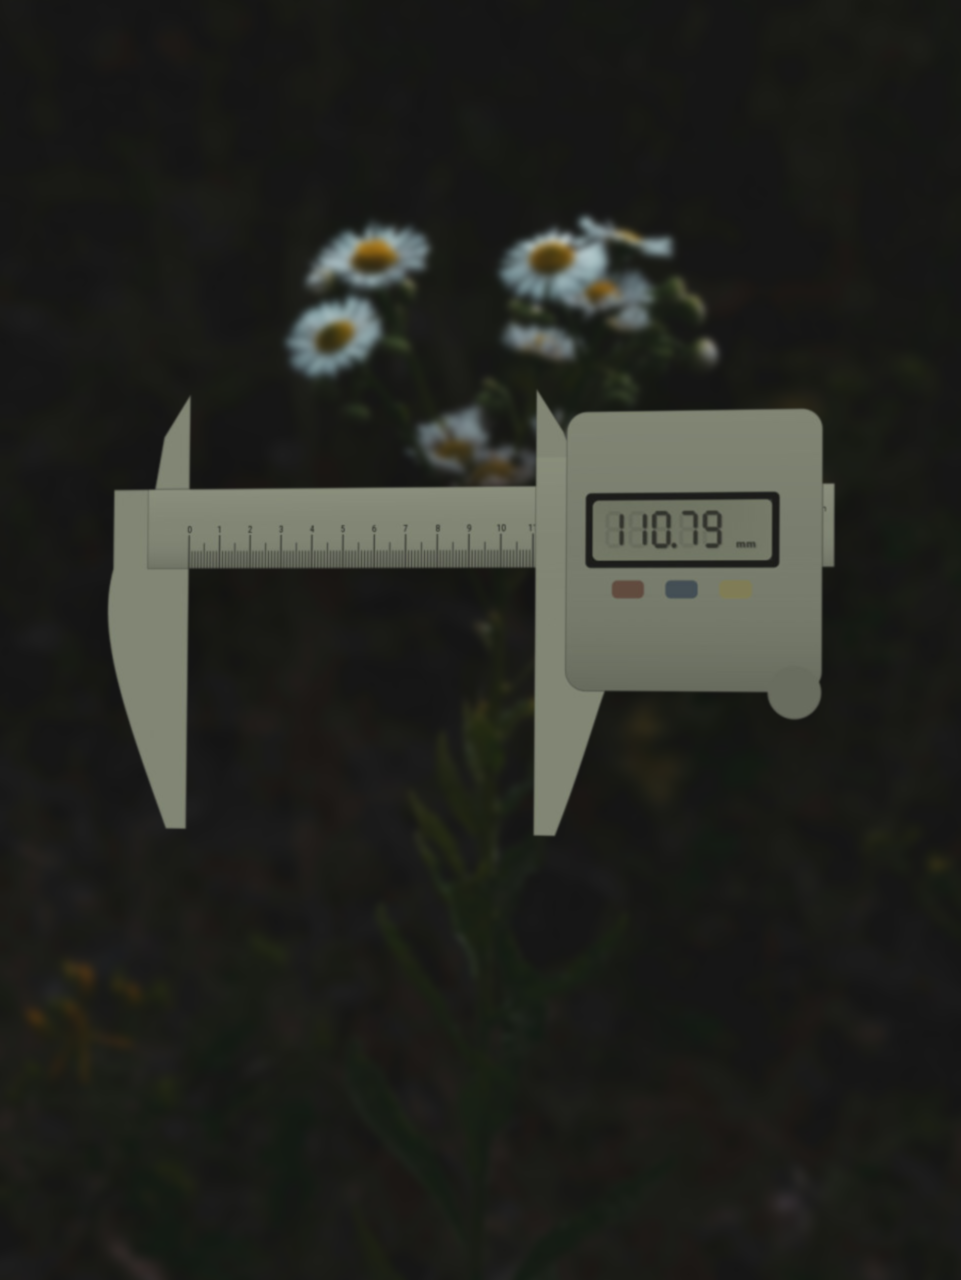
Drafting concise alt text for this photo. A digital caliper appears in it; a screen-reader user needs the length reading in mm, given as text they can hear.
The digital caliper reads 110.79 mm
